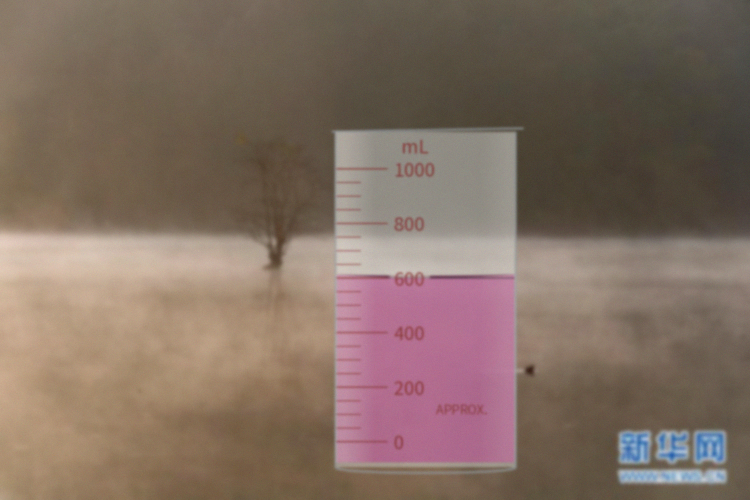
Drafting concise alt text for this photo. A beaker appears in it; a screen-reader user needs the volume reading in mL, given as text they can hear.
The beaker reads 600 mL
